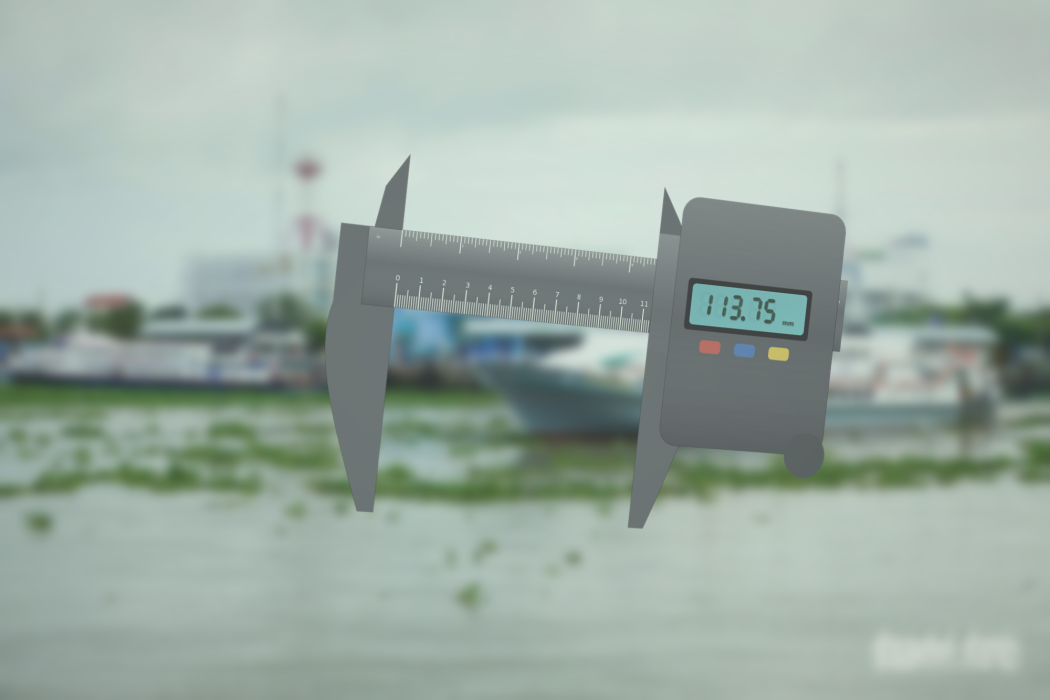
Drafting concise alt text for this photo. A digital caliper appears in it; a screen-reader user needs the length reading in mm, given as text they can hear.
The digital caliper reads 113.75 mm
